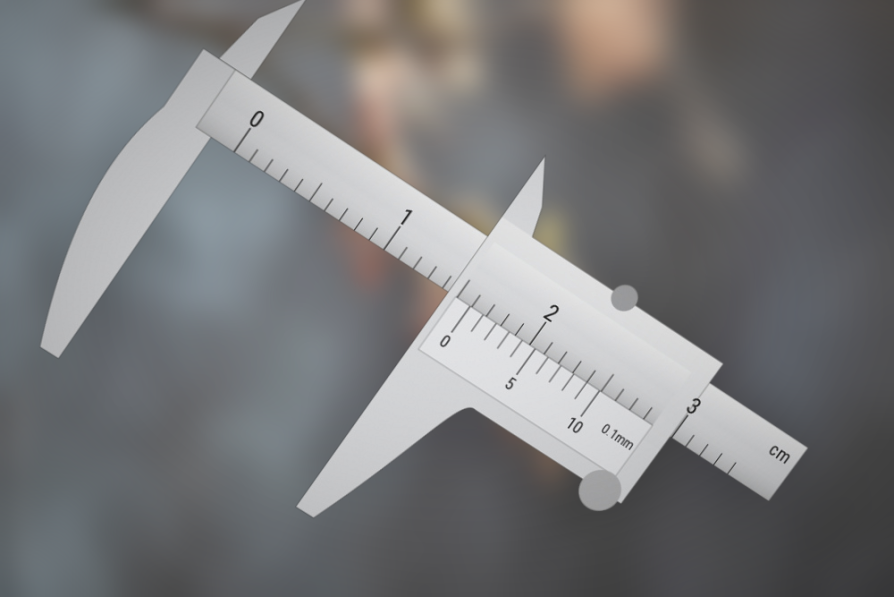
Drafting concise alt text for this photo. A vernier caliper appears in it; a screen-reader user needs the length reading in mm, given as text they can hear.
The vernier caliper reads 15.9 mm
